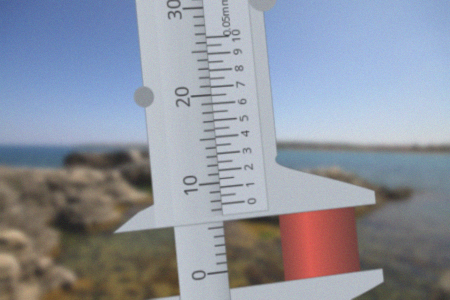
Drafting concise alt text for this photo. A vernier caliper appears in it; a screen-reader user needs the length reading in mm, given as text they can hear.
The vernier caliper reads 7.6 mm
